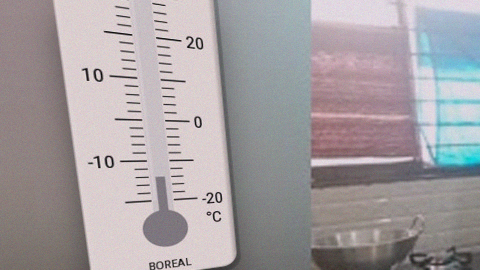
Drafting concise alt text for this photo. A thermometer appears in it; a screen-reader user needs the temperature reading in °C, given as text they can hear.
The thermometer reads -14 °C
